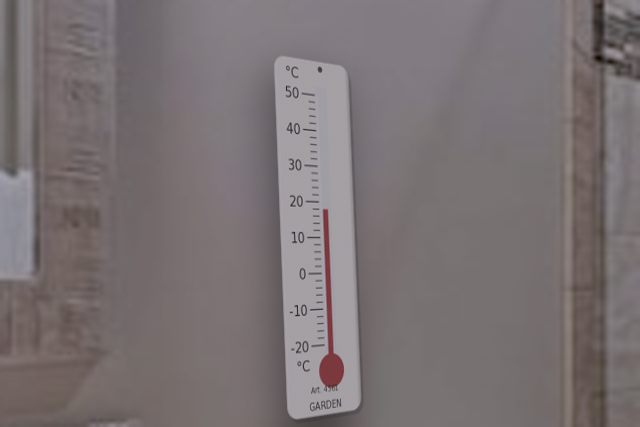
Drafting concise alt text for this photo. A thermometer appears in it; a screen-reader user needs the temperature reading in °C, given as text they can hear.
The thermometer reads 18 °C
